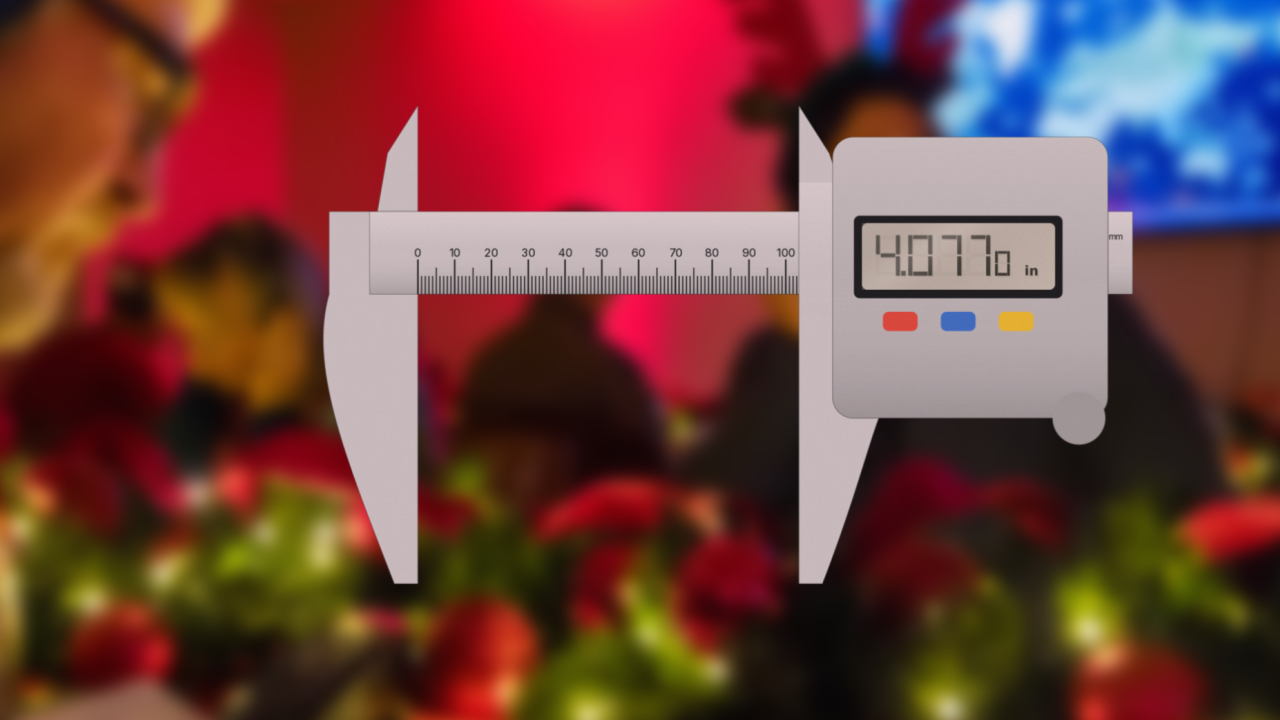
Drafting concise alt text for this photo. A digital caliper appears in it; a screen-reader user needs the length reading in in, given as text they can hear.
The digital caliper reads 4.0770 in
